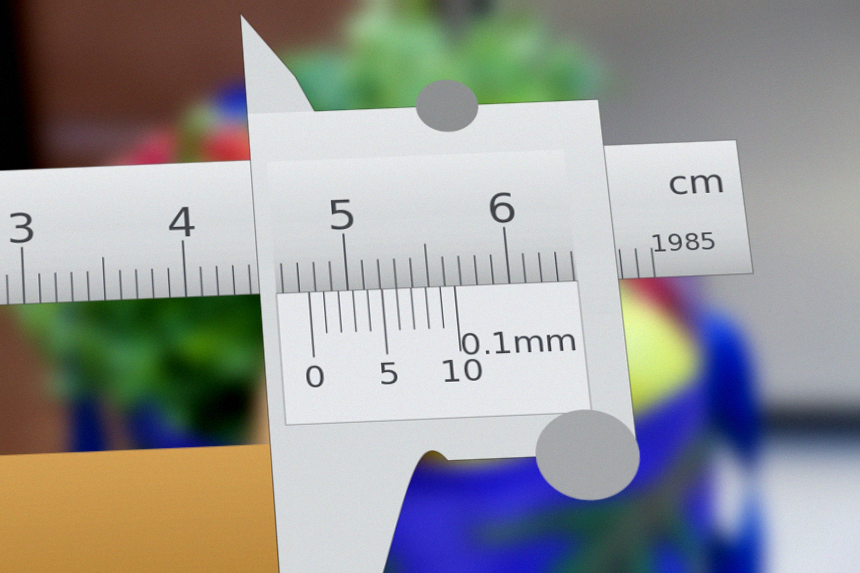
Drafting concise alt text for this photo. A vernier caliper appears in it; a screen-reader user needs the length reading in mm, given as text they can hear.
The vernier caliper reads 47.6 mm
